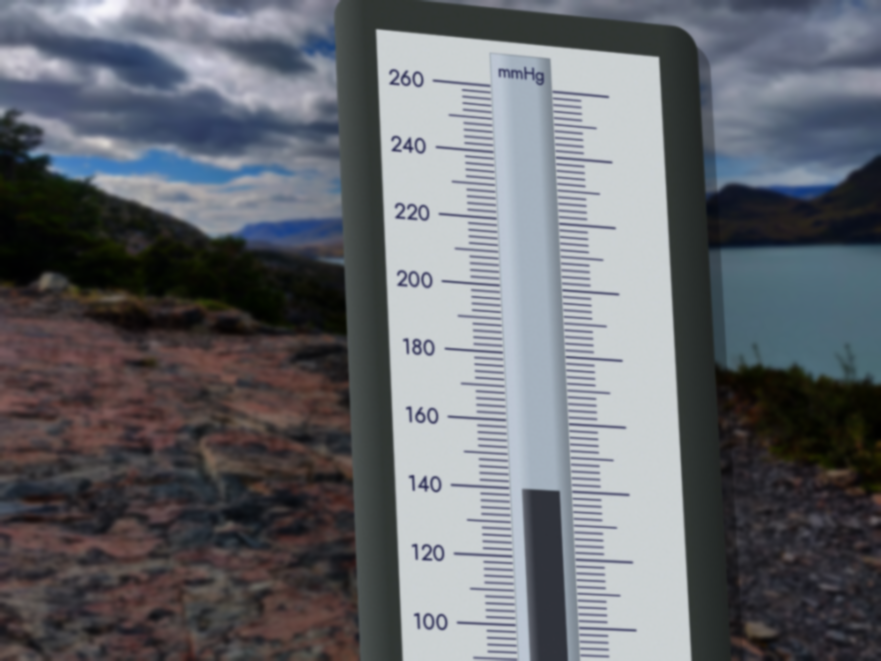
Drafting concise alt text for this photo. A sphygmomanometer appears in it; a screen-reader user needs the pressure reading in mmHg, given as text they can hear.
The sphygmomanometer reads 140 mmHg
